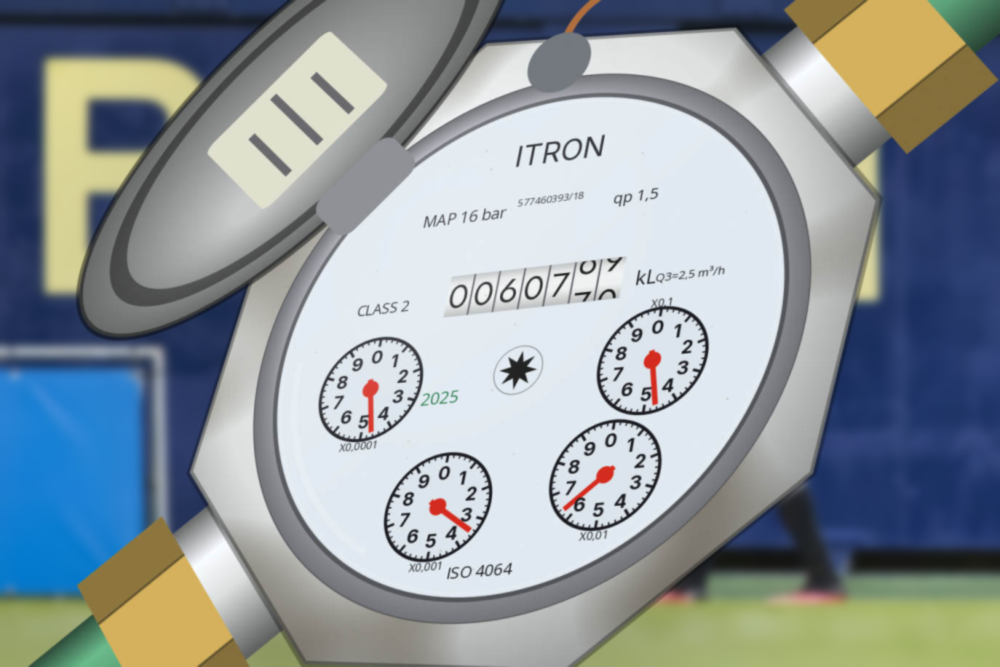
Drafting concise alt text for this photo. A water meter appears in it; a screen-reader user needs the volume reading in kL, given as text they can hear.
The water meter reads 60769.4634 kL
